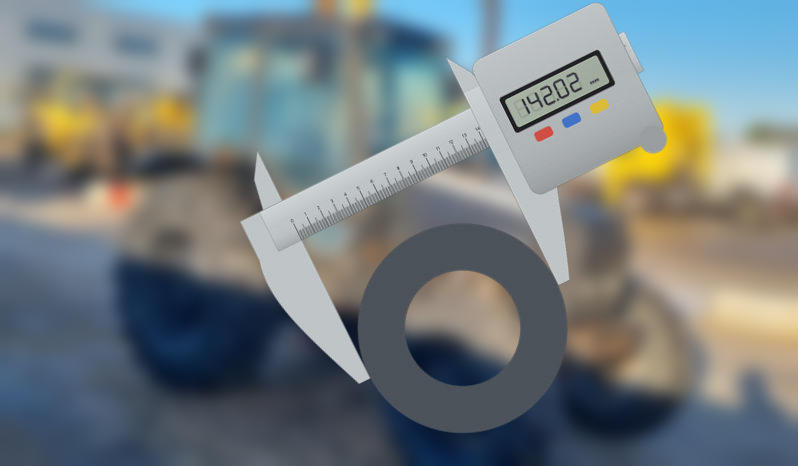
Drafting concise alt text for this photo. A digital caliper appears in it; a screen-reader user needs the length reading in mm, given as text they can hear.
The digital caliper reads 142.02 mm
